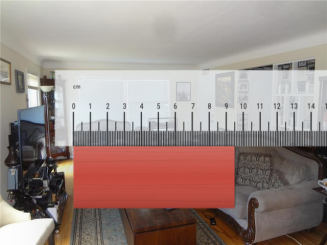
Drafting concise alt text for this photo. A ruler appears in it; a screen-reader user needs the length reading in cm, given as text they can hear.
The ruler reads 9.5 cm
